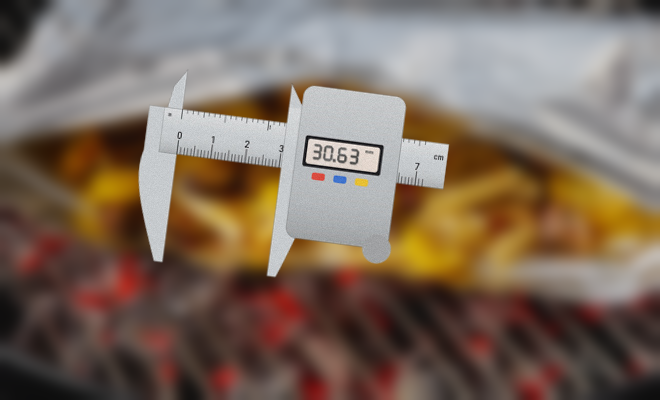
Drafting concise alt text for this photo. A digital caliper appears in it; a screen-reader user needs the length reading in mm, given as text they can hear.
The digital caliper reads 30.63 mm
